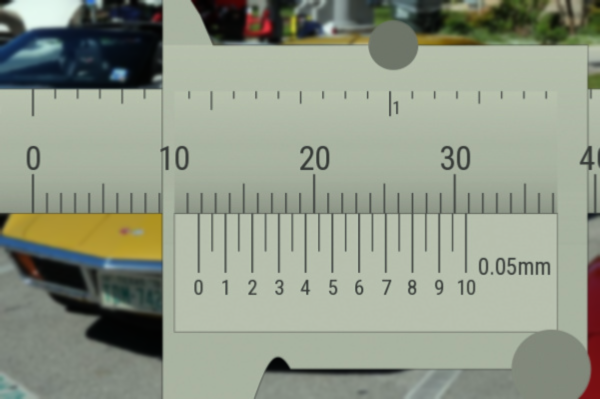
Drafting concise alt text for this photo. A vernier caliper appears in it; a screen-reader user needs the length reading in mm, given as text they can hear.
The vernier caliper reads 11.8 mm
